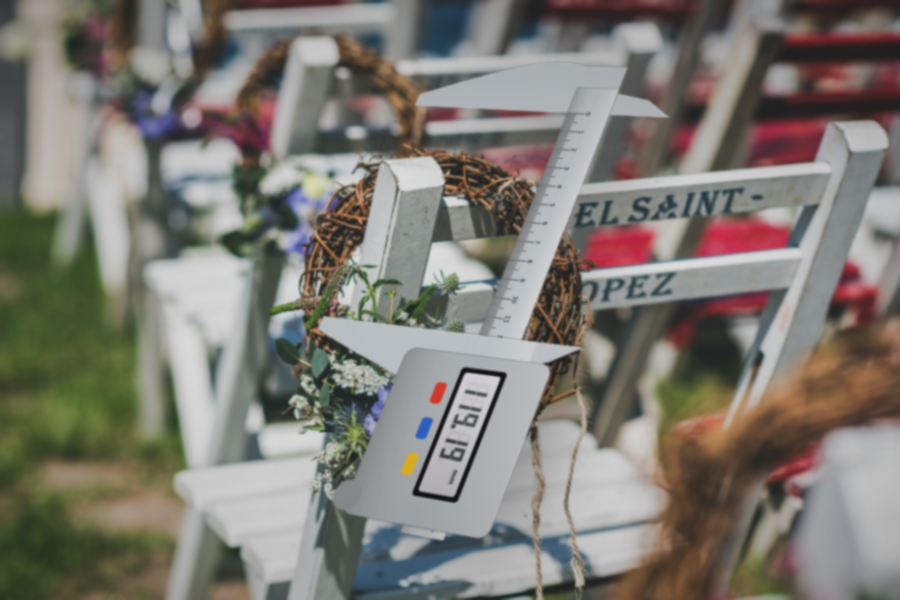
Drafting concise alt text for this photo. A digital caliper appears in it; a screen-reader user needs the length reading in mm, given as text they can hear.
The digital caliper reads 119.19 mm
